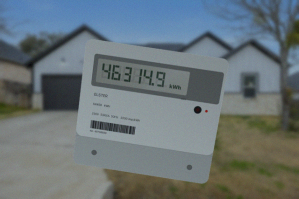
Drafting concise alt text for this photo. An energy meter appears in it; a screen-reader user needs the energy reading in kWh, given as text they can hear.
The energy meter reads 46314.9 kWh
